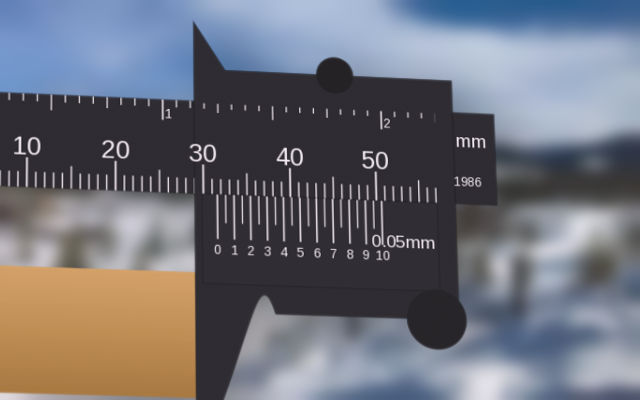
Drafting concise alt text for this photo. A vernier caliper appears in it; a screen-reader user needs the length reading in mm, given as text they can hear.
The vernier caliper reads 31.6 mm
